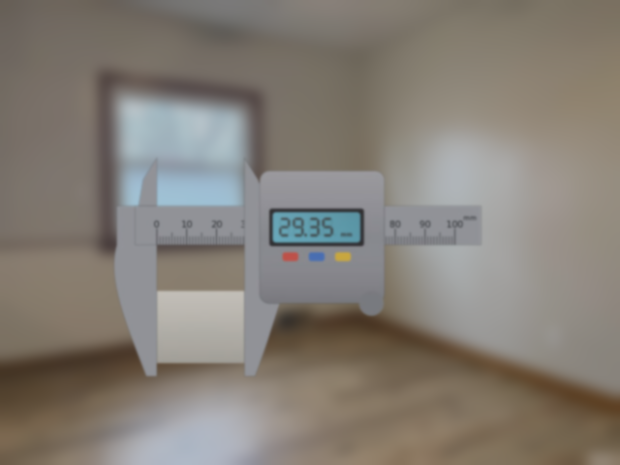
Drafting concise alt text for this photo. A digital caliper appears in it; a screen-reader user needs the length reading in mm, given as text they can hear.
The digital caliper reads 29.35 mm
